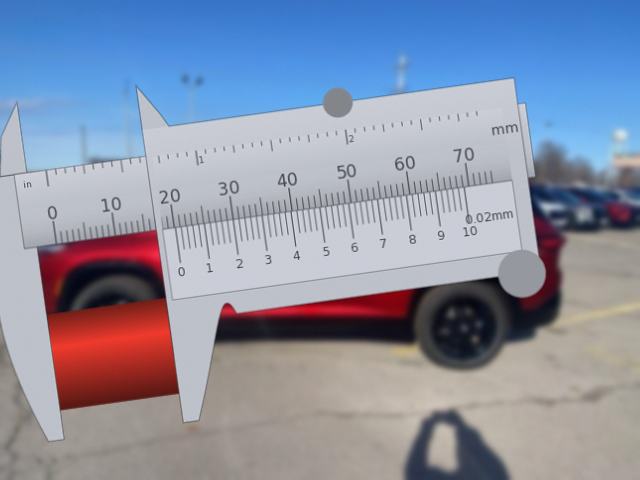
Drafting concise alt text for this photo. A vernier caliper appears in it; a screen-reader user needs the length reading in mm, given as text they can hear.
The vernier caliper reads 20.2 mm
